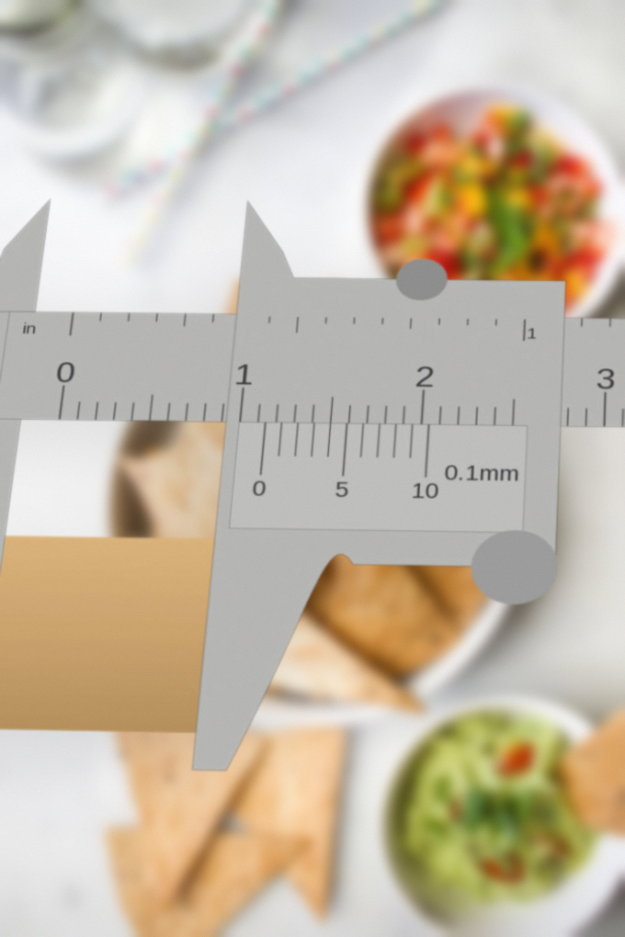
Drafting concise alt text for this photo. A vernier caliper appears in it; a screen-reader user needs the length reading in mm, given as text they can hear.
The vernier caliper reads 11.4 mm
